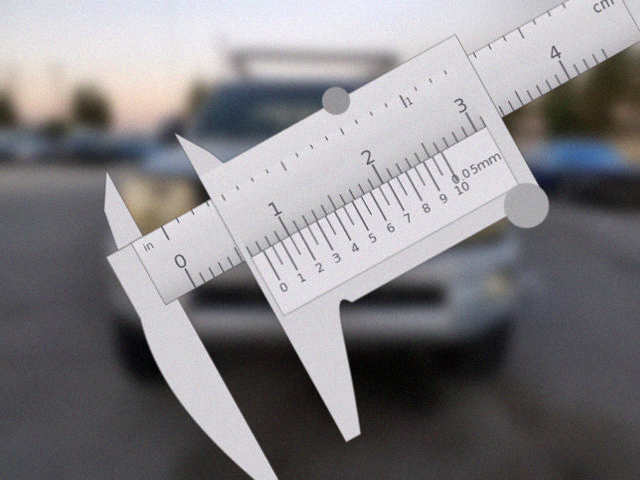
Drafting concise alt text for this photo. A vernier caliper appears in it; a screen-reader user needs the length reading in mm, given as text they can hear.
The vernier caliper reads 7.2 mm
